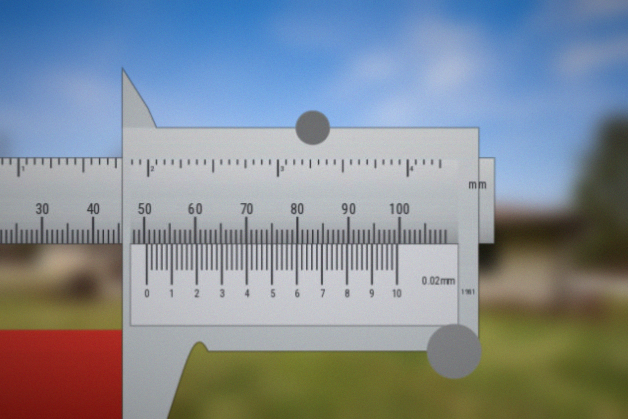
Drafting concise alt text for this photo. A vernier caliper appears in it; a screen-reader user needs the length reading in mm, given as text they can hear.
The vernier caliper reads 50.5 mm
